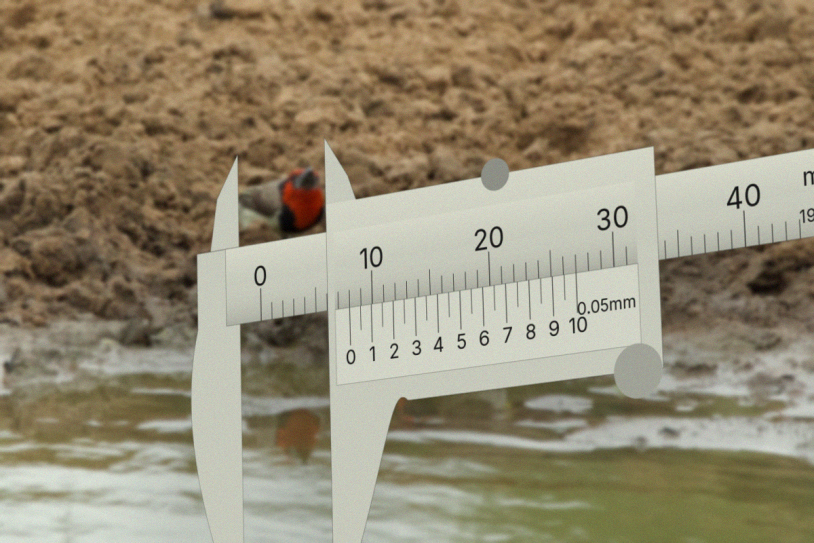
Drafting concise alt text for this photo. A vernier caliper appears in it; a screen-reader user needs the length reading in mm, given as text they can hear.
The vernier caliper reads 8.0 mm
